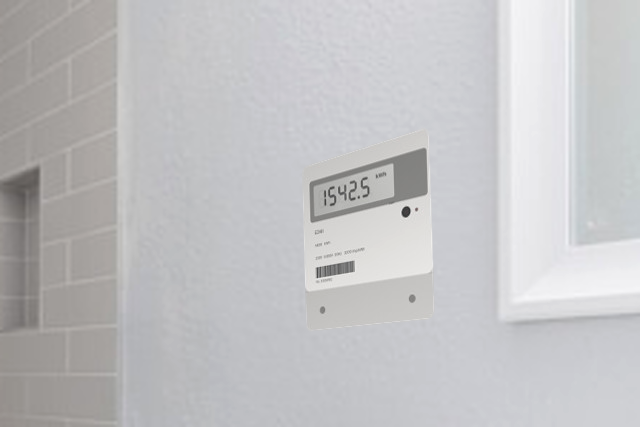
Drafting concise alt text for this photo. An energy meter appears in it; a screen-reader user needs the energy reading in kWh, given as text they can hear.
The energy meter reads 1542.5 kWh
